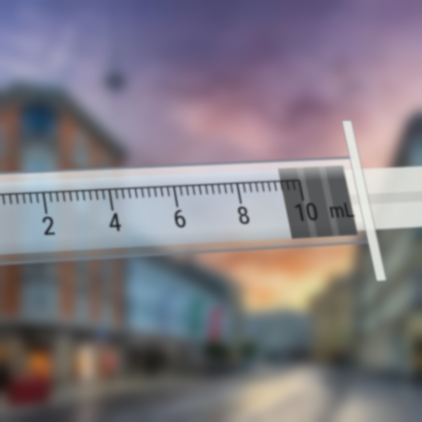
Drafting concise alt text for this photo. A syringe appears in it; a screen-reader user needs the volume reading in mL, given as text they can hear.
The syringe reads 9.4 mL
